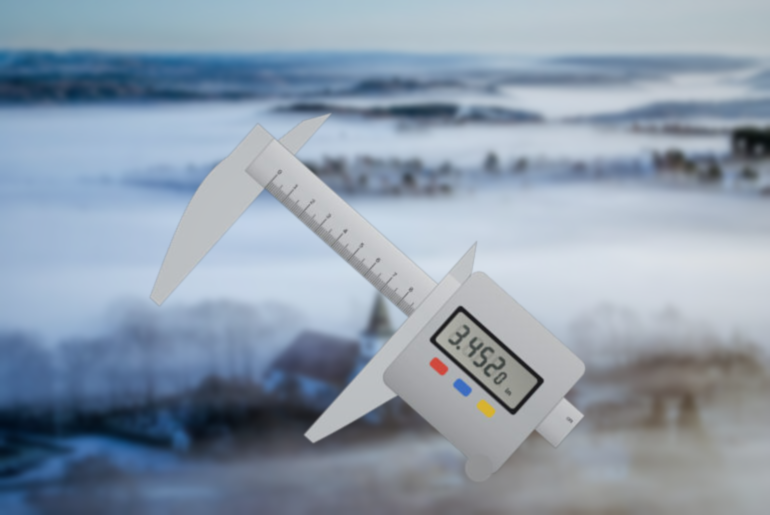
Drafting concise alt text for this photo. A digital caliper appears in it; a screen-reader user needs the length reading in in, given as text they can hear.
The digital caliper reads 3.4520 in
